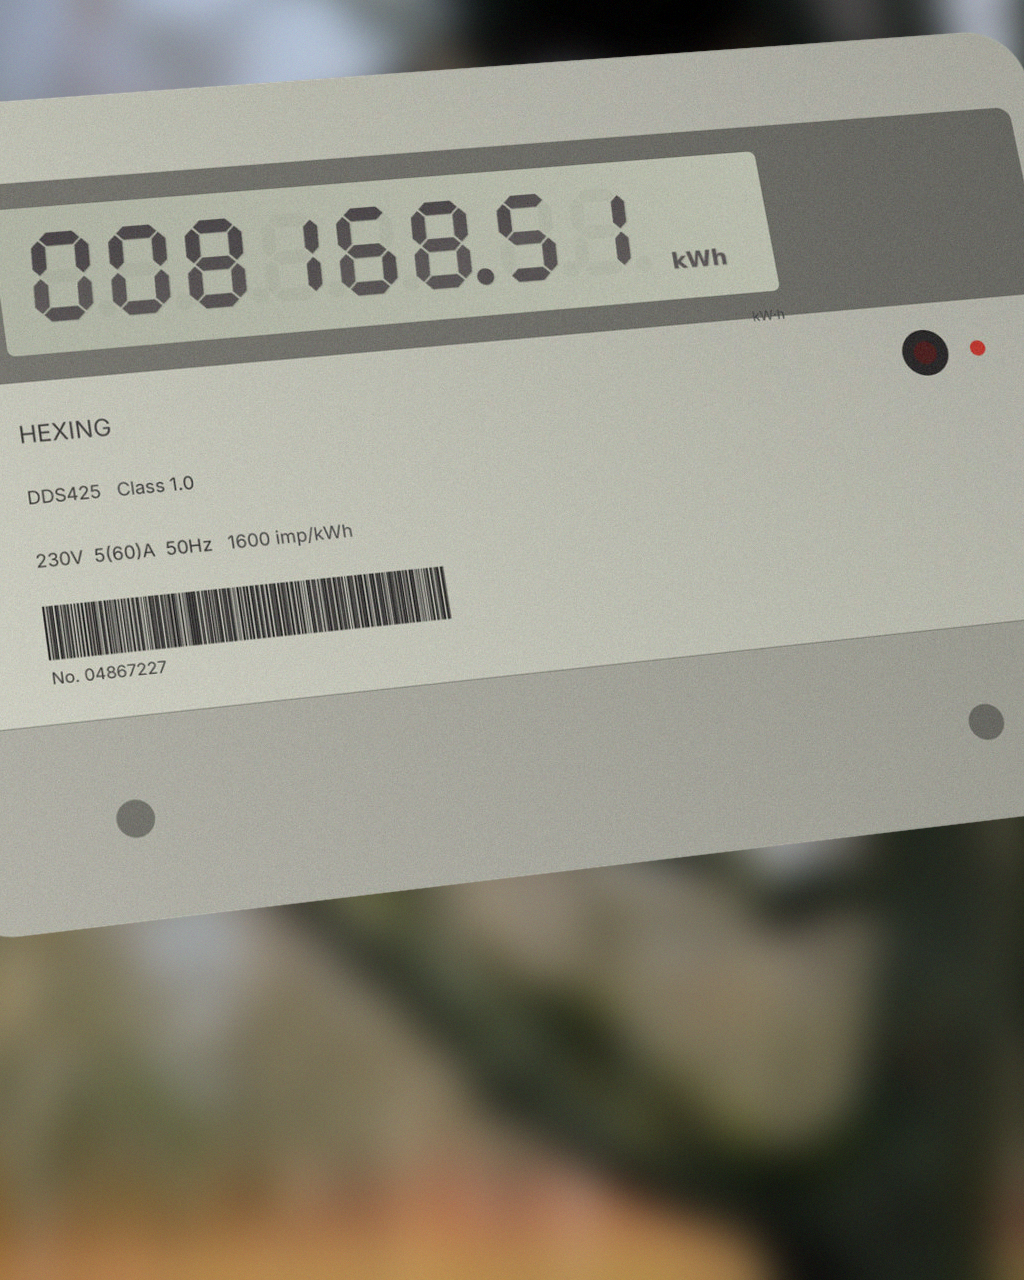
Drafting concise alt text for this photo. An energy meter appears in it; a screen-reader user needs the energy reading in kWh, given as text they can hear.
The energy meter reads 8168.51 kWh
